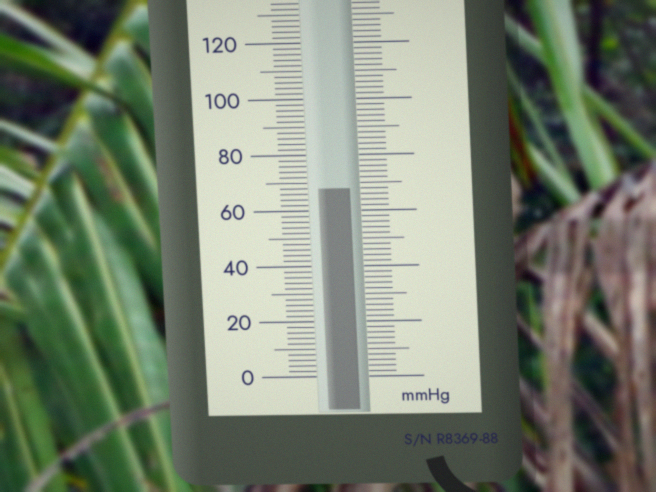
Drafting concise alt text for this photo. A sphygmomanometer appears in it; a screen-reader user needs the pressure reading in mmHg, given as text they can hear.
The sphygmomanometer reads 68 mmHg
